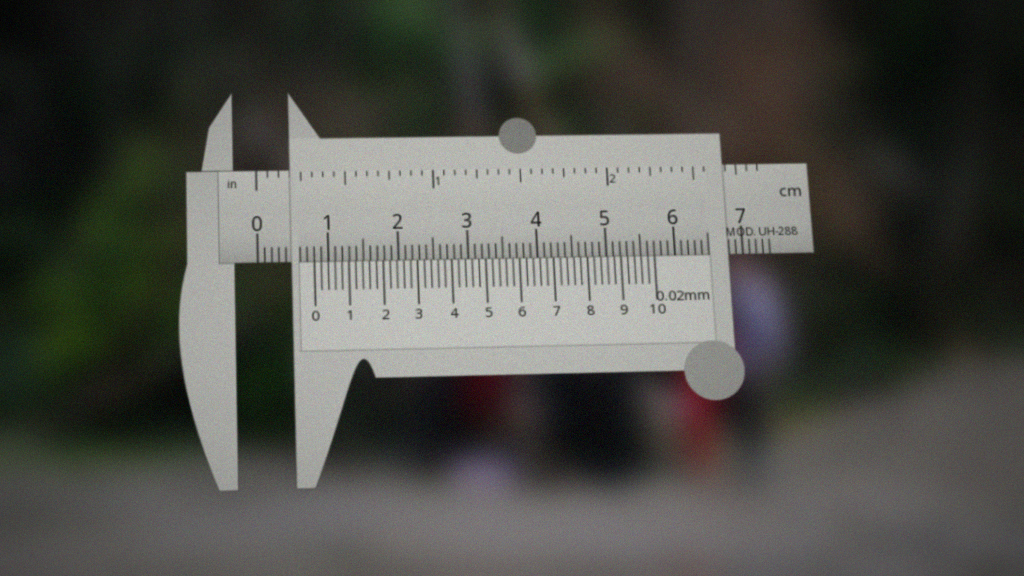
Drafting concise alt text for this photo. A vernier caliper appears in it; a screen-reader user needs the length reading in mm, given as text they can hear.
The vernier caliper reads 8.0 mm
